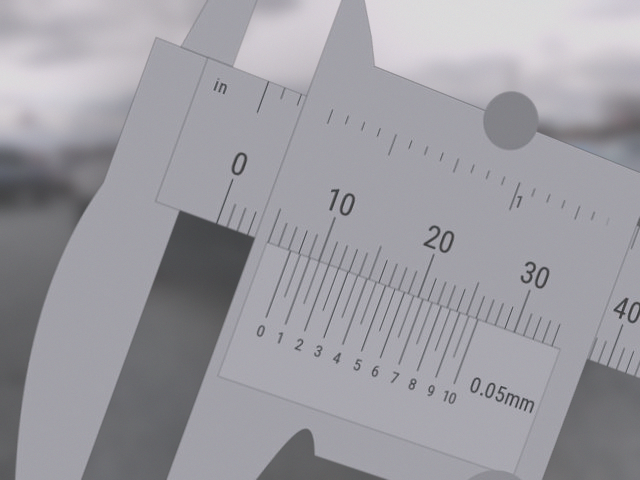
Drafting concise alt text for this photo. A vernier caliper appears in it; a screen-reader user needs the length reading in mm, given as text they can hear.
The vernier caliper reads 7.2 mm
